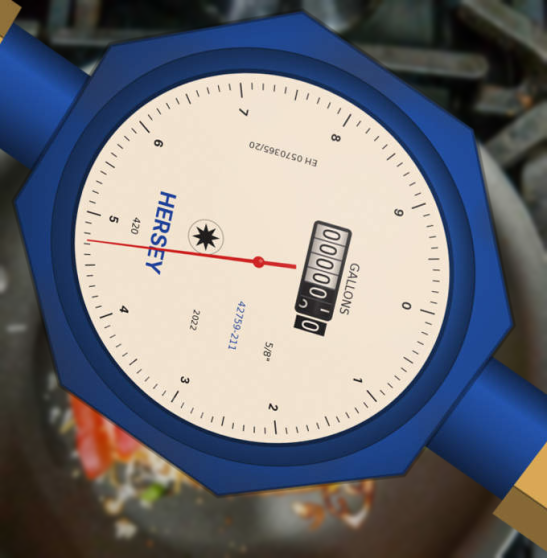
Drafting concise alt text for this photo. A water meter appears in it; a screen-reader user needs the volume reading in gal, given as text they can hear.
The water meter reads 14.7 gal
